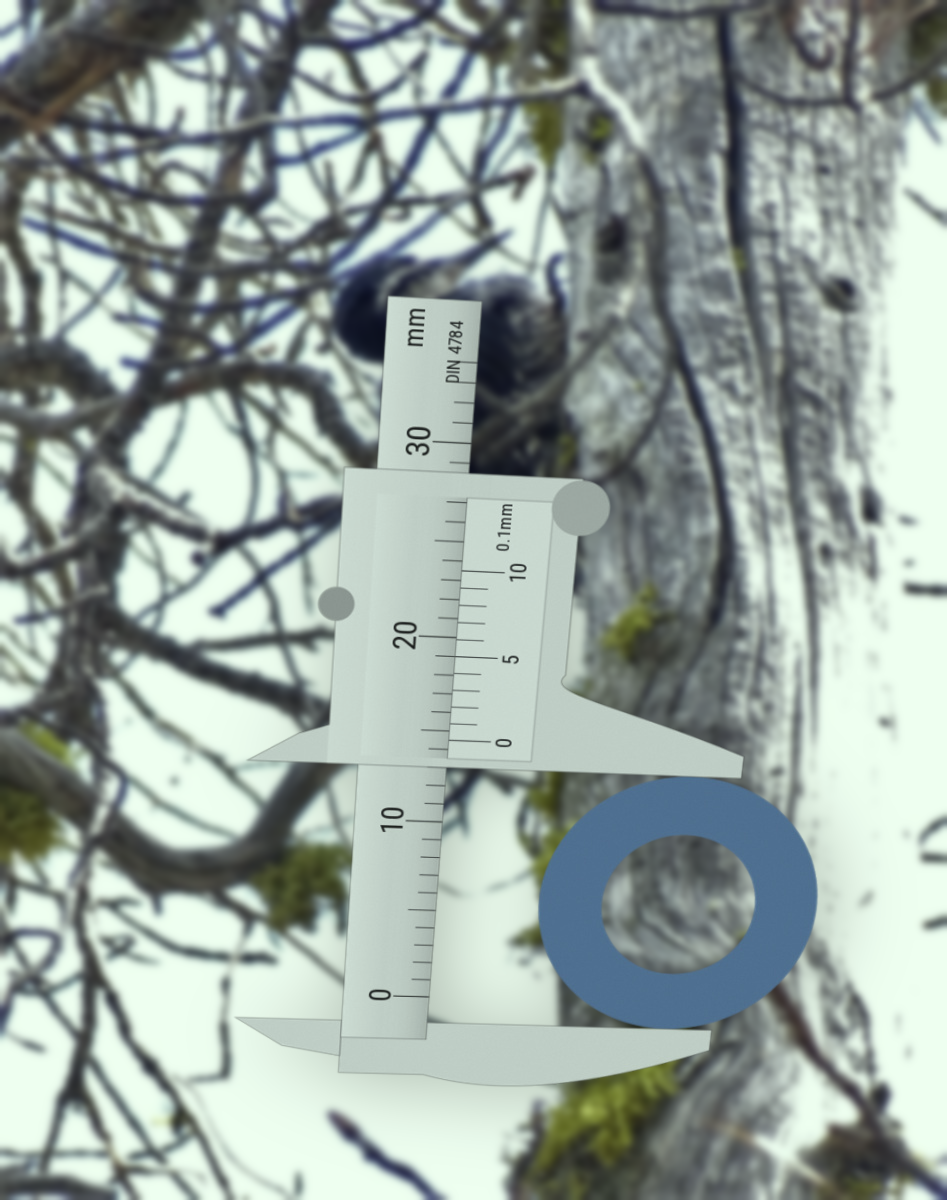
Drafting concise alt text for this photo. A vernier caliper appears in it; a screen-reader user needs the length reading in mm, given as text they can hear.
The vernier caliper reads 14.5 mm
